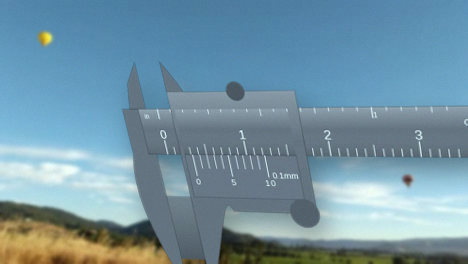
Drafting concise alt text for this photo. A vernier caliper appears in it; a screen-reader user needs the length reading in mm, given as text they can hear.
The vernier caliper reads 3.2 mm
